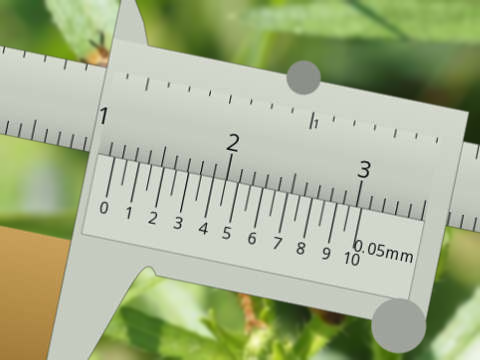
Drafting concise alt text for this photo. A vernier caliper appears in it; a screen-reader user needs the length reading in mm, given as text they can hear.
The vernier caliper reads 11.4 mm
